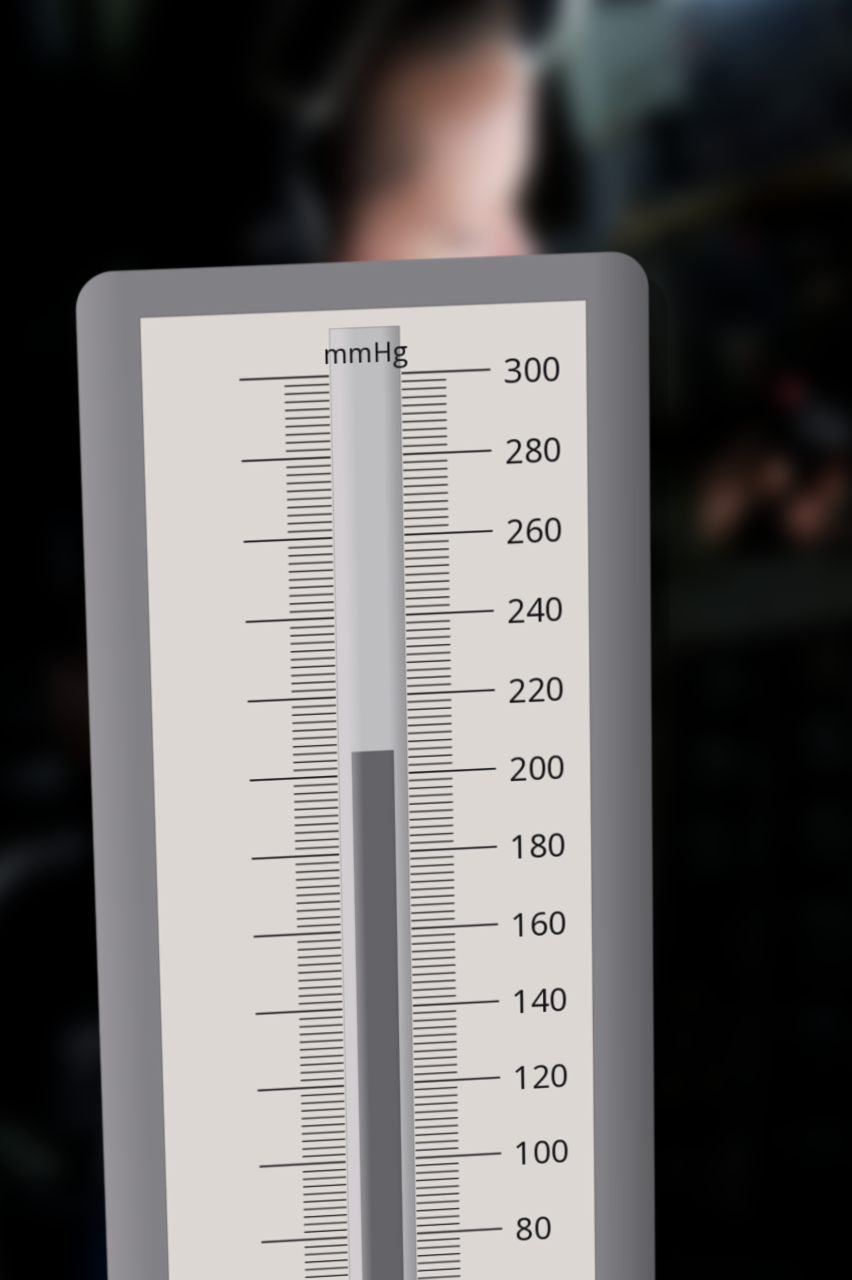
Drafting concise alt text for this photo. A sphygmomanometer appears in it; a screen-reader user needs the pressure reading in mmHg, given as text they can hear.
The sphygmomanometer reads 206 mmHg
